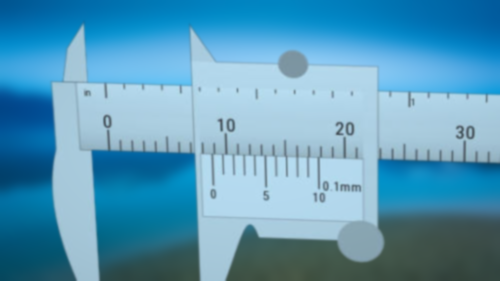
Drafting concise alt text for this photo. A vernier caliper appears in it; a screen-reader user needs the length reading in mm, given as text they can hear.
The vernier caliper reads 8.8 mm
